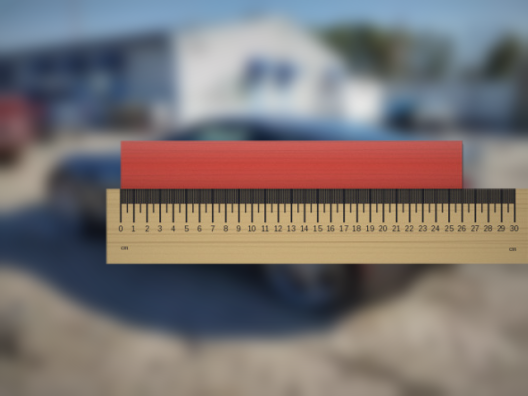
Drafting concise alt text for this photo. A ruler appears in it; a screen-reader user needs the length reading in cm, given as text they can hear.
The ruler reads 26 cm
